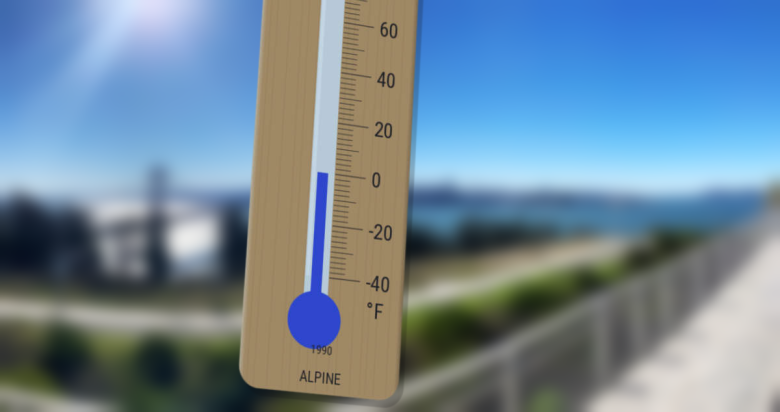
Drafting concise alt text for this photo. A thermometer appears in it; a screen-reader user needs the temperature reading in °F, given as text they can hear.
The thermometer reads 0 °F
